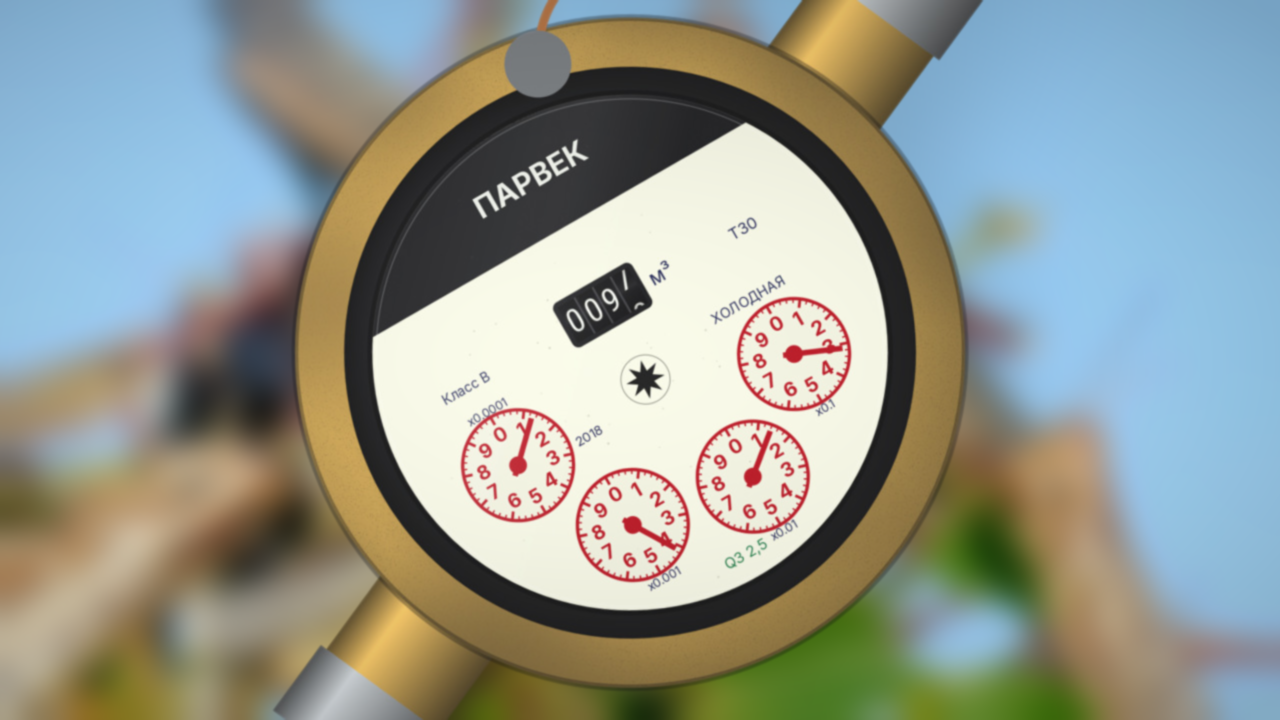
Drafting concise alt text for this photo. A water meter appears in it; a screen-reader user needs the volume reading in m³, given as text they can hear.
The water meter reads 97.3141 m³
